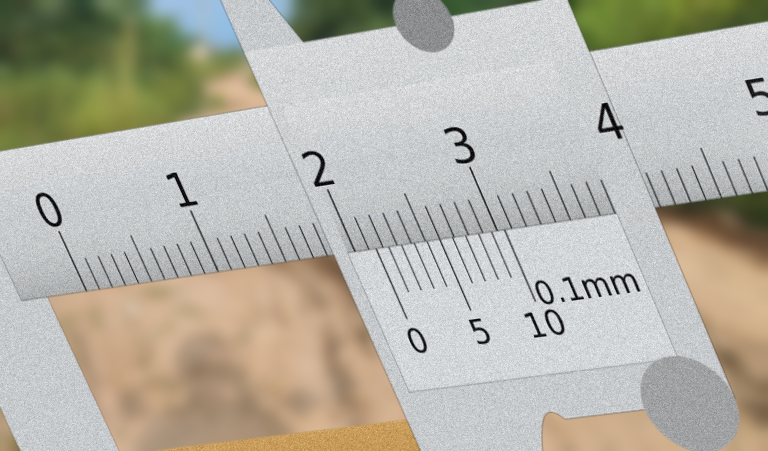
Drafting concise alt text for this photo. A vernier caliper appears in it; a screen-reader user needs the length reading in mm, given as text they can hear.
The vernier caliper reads 21.5 mm
